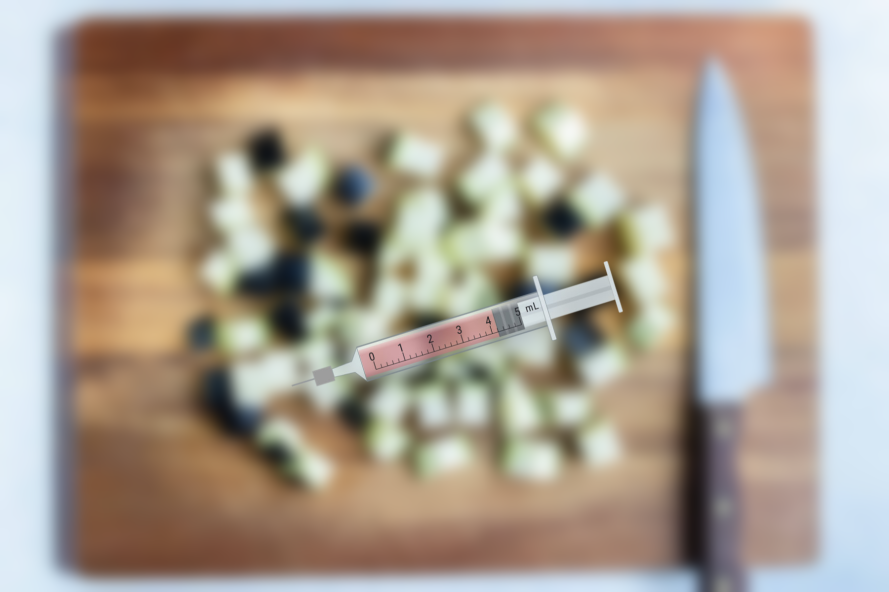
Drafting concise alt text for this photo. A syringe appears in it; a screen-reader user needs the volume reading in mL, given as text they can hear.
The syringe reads 4.2 mL
